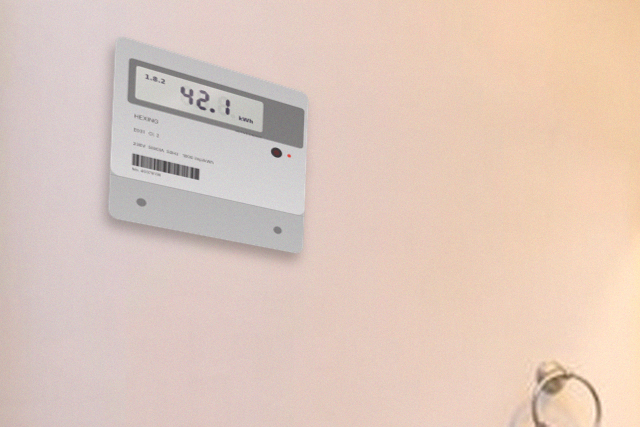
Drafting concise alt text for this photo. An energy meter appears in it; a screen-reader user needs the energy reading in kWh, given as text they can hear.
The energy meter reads 42.1 kWh
